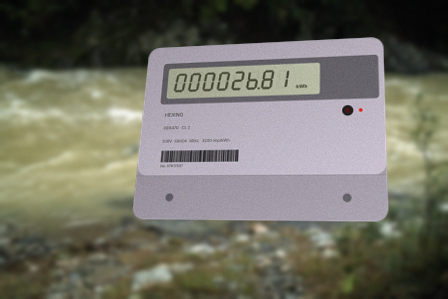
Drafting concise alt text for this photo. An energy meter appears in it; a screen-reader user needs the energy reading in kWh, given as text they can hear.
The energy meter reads 26.81 kWh
